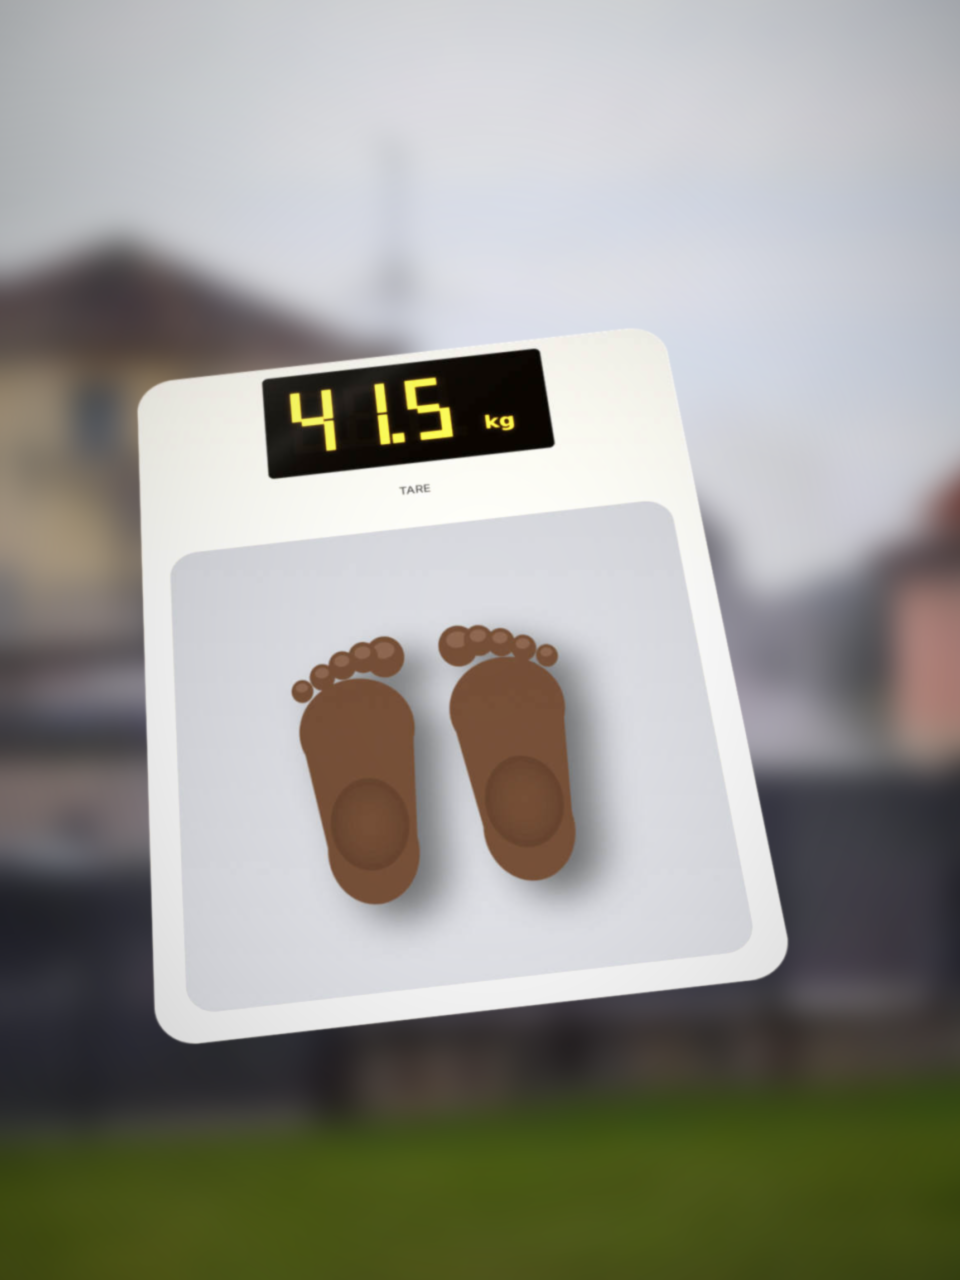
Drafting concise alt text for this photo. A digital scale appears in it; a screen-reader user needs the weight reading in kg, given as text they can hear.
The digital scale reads 41.5 kg
